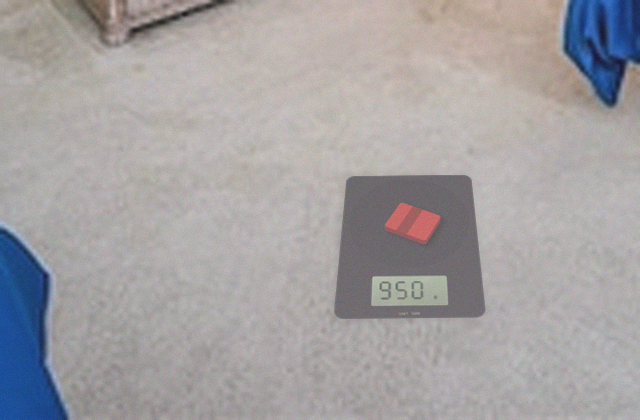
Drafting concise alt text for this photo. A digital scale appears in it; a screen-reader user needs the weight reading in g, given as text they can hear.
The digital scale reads 950 g
